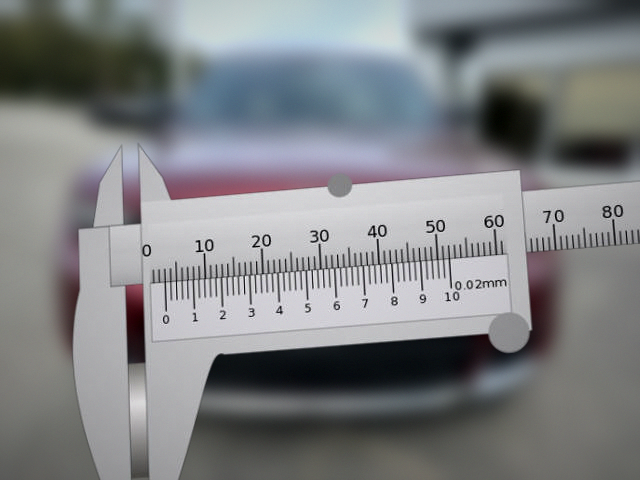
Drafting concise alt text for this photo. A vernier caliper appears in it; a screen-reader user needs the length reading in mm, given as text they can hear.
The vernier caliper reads 3.0 mm
